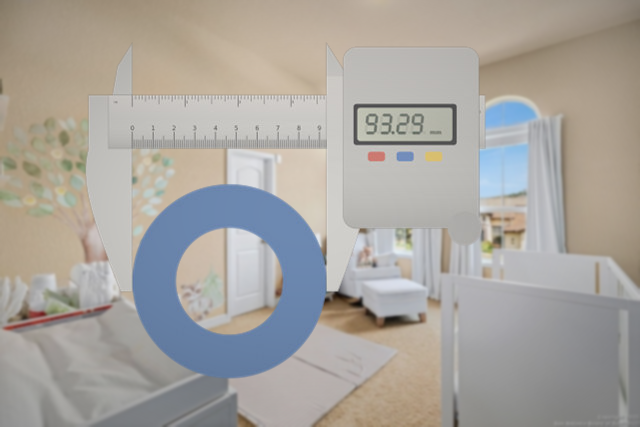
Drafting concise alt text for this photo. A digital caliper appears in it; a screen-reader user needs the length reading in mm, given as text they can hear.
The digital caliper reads 93.29 mm
